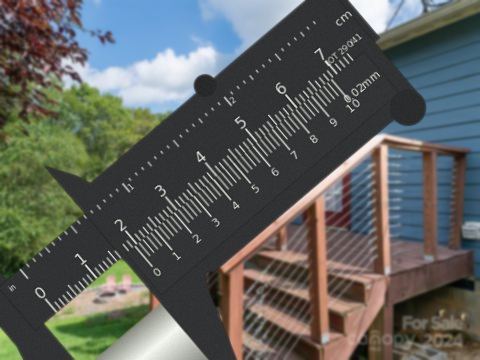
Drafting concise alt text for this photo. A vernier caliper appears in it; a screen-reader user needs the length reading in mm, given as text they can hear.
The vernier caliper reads 19.5 mm
